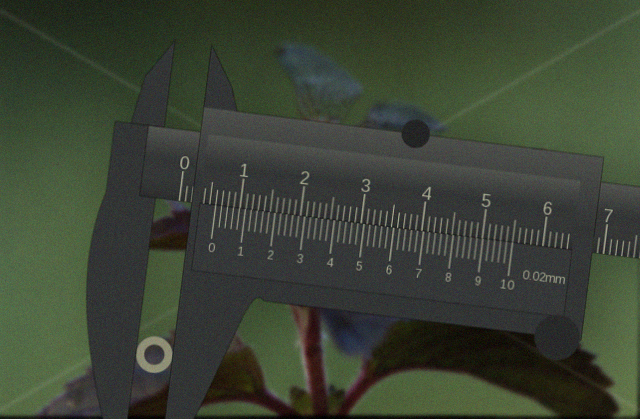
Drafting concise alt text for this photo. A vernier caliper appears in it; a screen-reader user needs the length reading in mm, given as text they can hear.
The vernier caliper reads 6.0 mm
